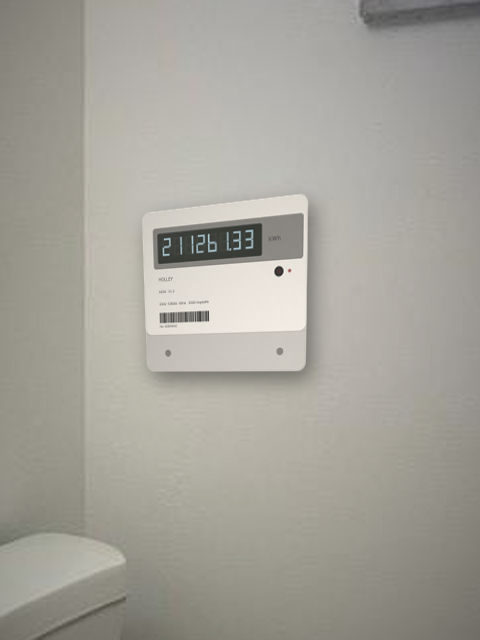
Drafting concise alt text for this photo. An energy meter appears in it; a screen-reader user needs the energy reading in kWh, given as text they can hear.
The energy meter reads 211261.33 kWh
